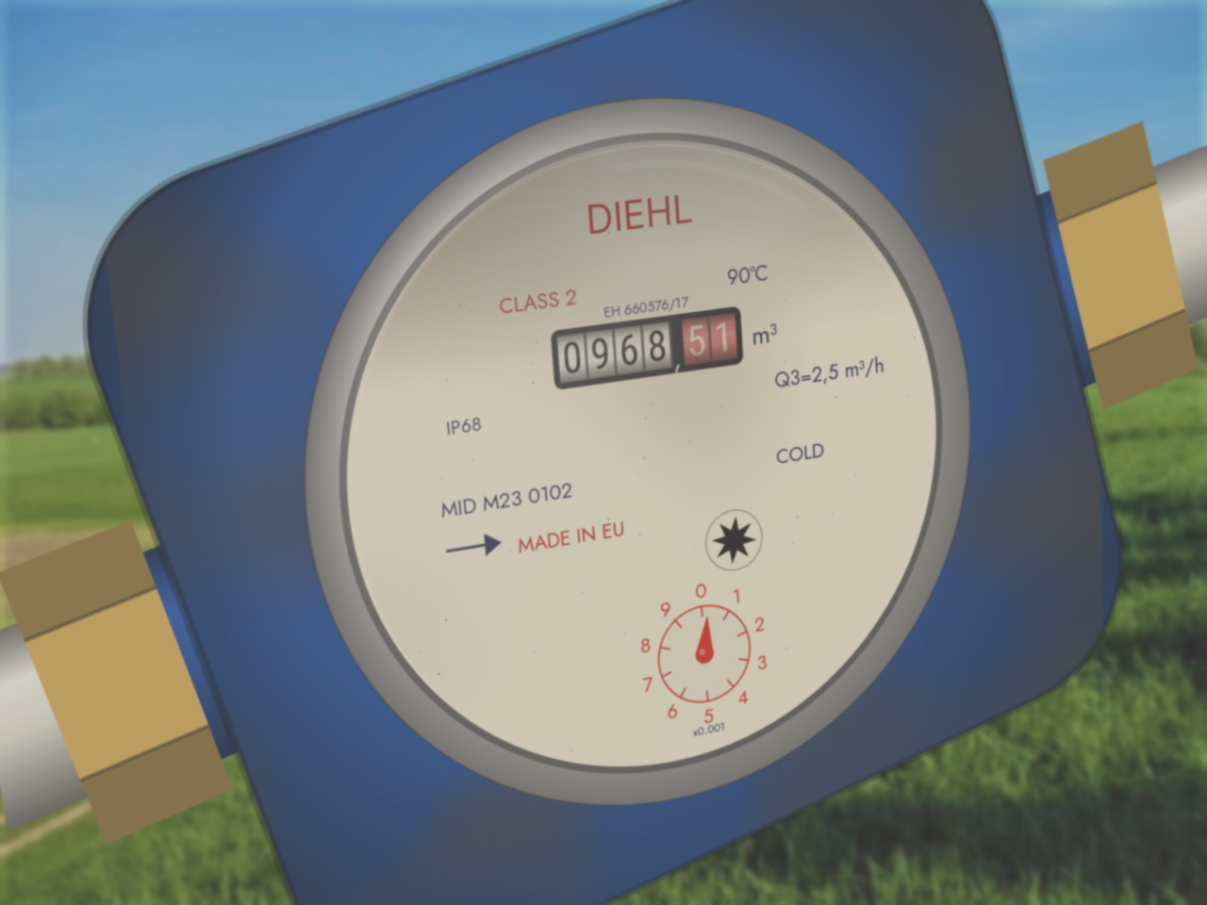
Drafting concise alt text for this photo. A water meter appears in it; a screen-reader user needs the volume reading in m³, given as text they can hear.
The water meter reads 968.510 m³
